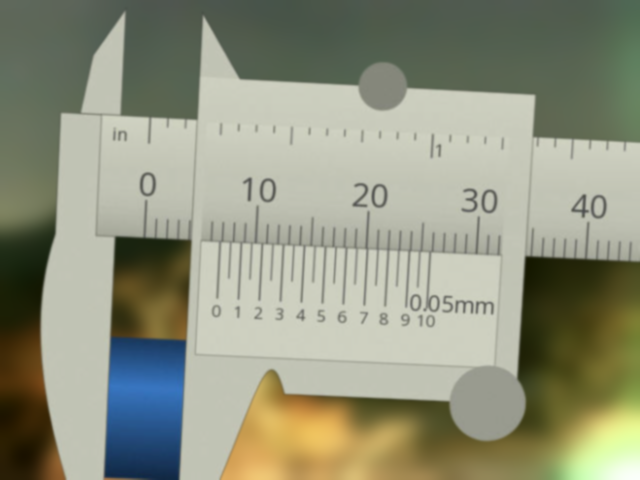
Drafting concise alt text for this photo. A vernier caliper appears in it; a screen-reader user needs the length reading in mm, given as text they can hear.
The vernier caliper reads 6.8 mm
